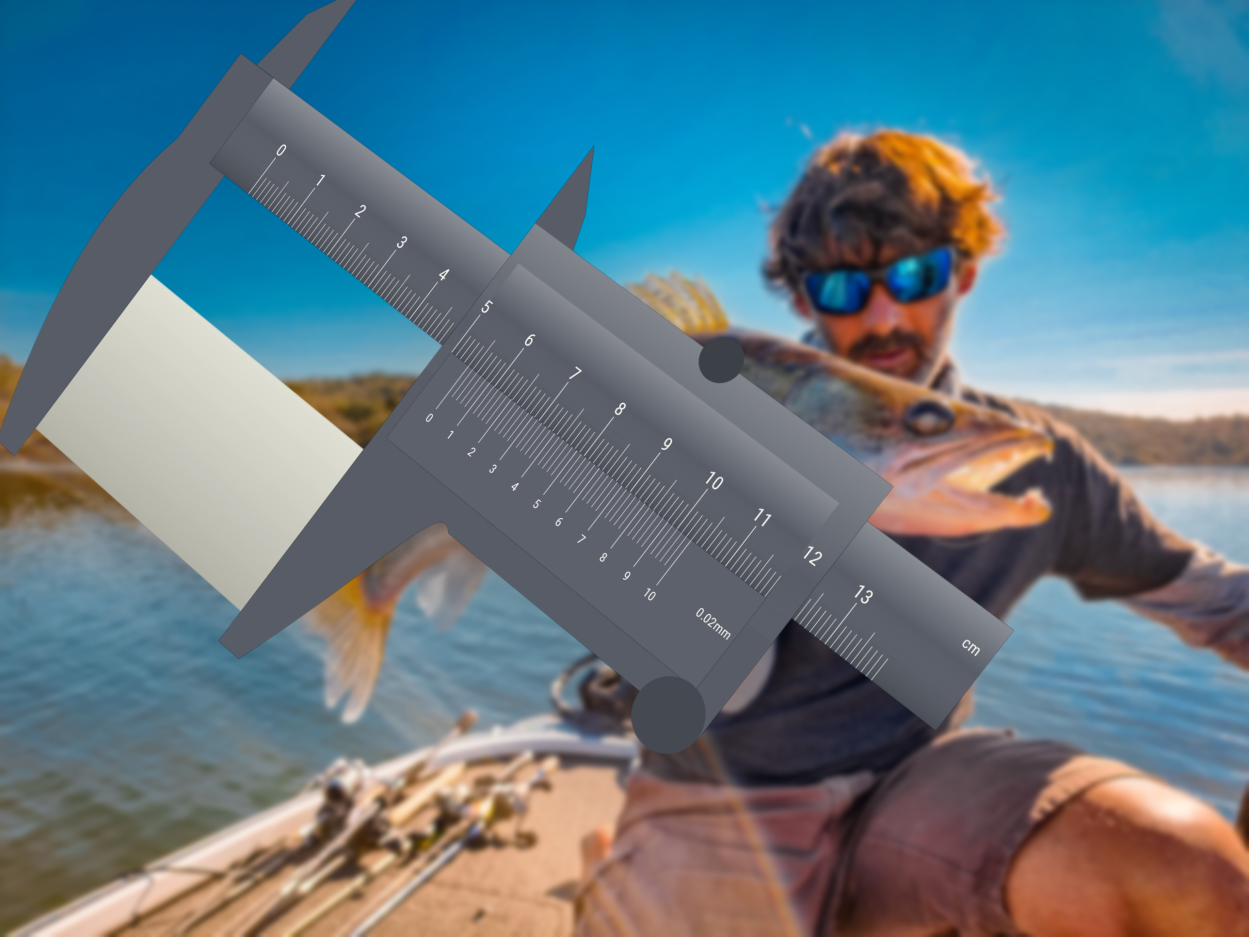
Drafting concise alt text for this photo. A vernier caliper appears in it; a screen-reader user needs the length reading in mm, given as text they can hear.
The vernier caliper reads 54.0 mm
